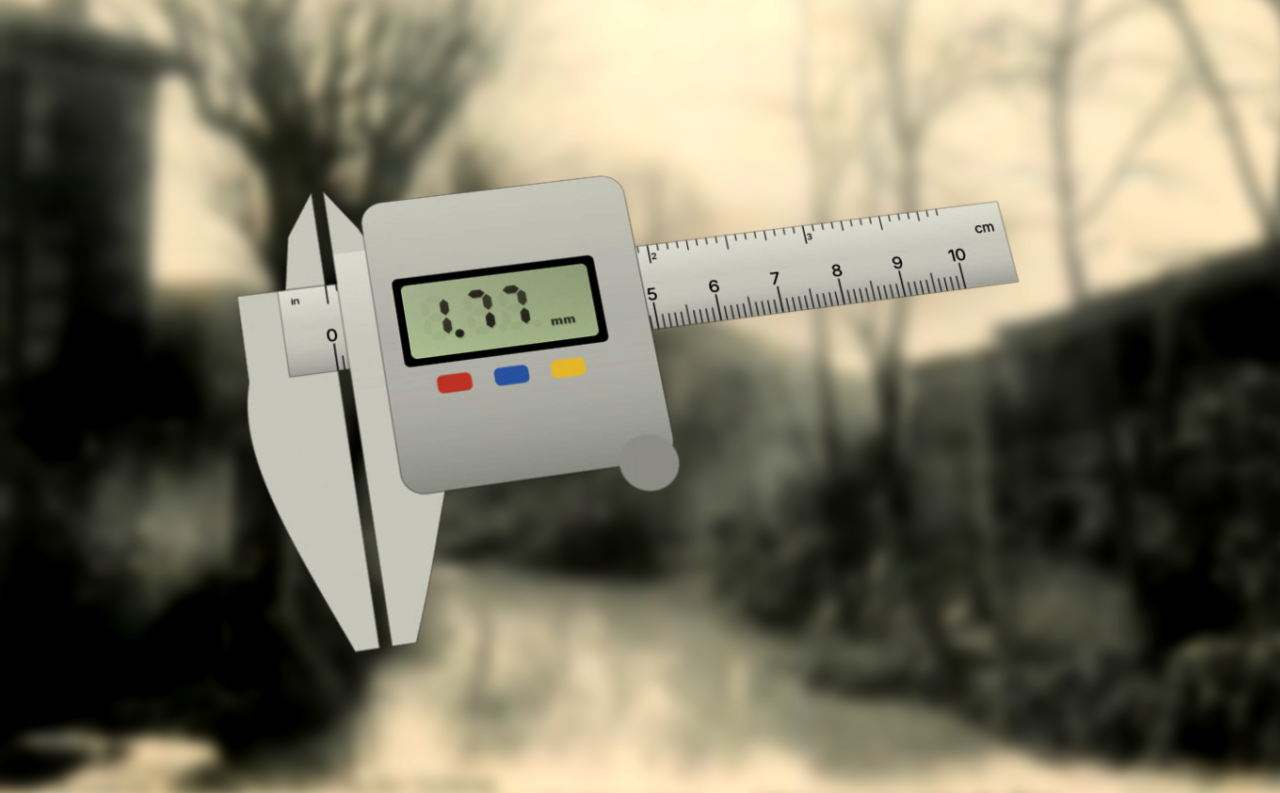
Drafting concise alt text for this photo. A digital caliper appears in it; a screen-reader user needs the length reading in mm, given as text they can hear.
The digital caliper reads 1.77 mm
